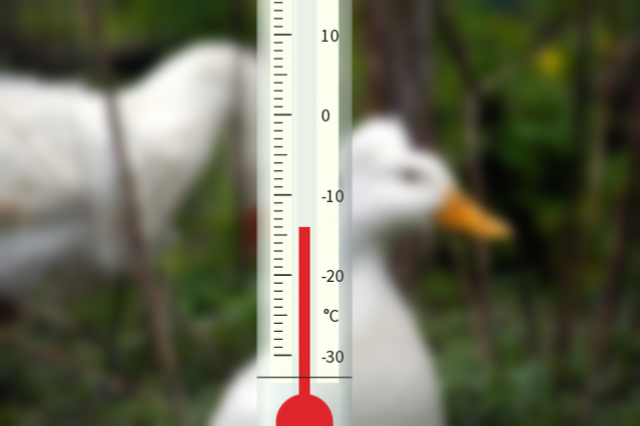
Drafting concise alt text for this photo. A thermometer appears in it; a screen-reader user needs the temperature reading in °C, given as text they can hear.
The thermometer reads -14 °C
